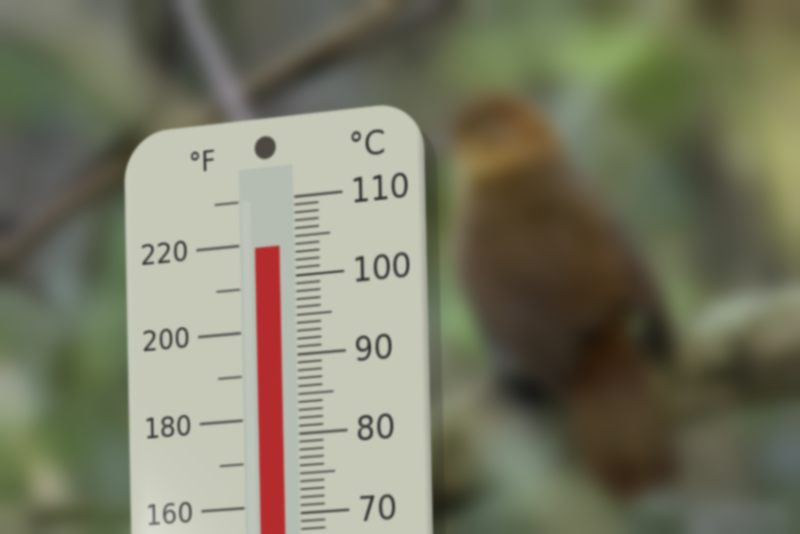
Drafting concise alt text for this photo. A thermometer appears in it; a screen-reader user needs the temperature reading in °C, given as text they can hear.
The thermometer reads 104 °C
